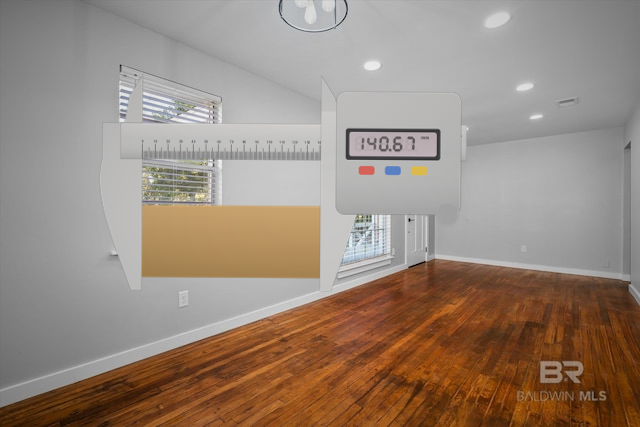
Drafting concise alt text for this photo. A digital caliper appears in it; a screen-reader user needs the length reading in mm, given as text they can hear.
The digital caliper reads 140.67 mm
